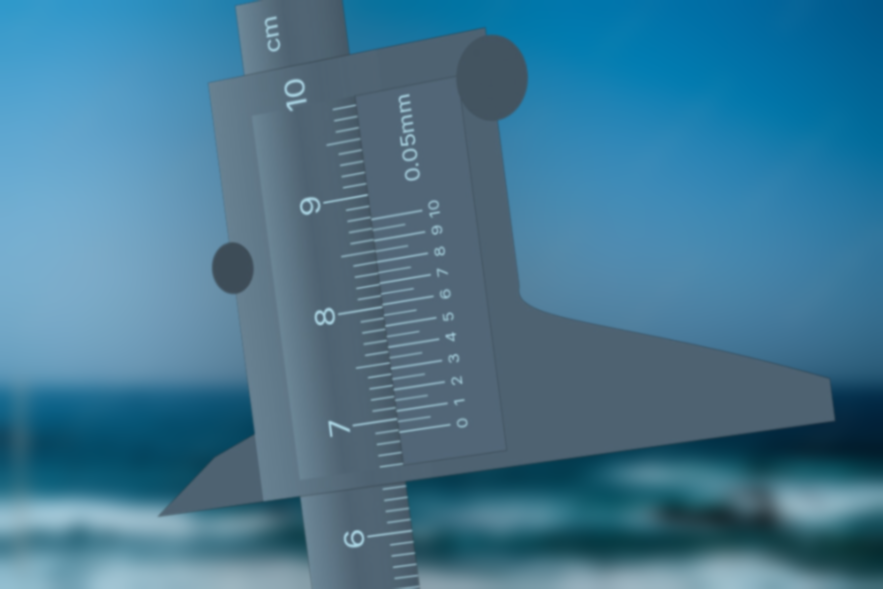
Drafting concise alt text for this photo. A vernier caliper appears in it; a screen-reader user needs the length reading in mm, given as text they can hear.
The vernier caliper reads 68.8 mm
